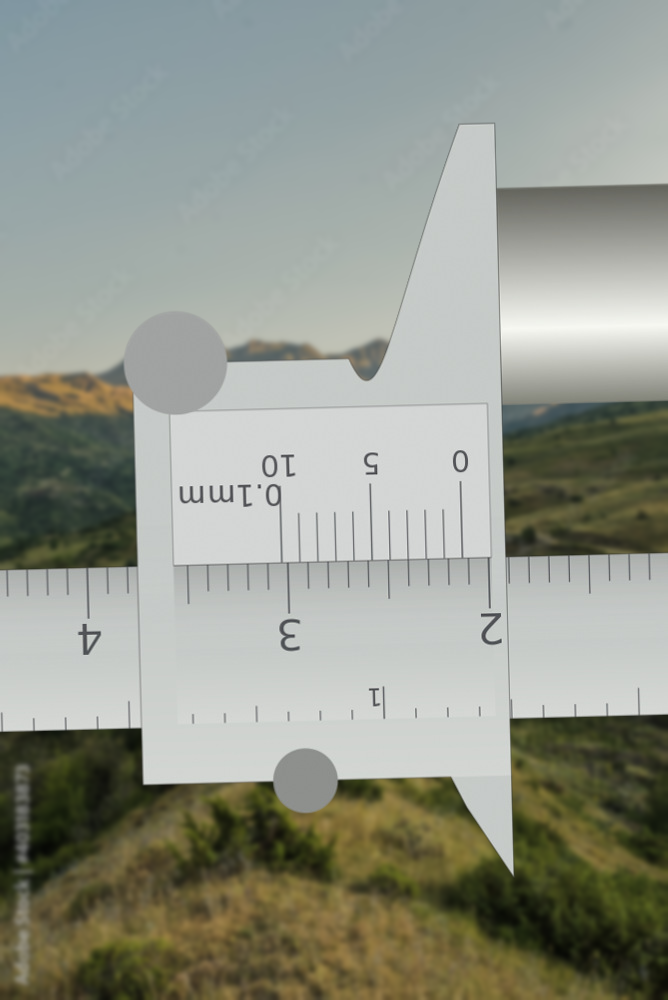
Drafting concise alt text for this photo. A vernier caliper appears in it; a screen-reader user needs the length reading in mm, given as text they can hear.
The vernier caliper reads 21.3 mm
